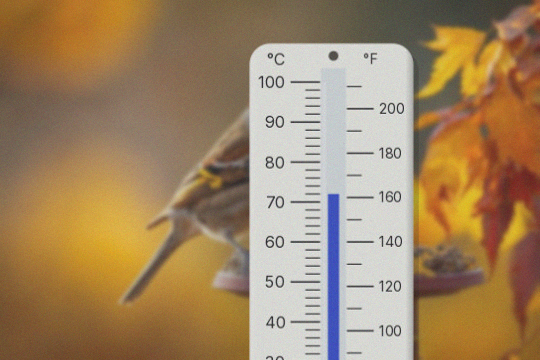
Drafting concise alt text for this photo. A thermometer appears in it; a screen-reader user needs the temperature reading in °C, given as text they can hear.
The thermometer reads 72 °C
